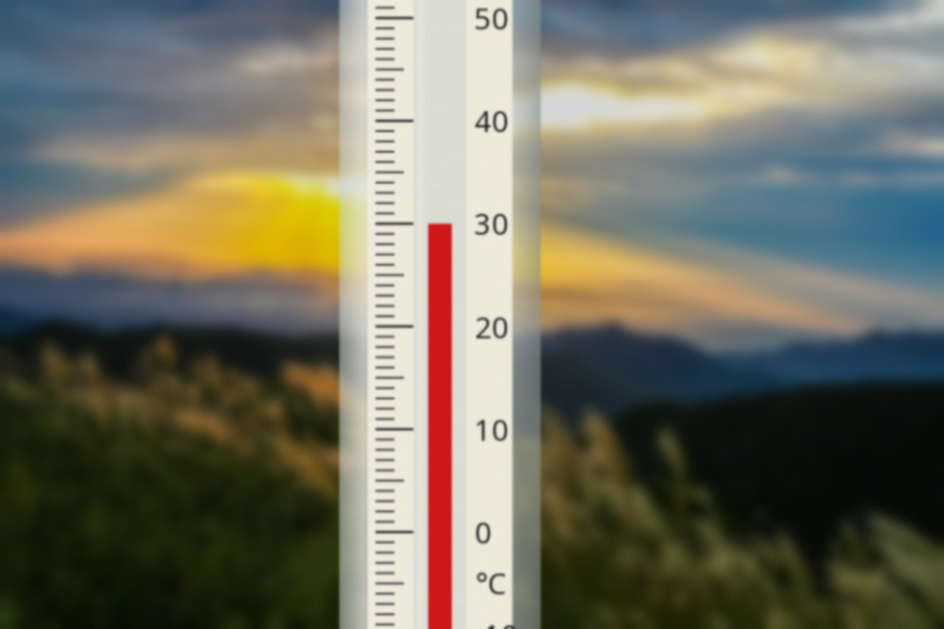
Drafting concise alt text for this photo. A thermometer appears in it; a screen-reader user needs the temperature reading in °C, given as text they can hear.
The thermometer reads 30 °C
